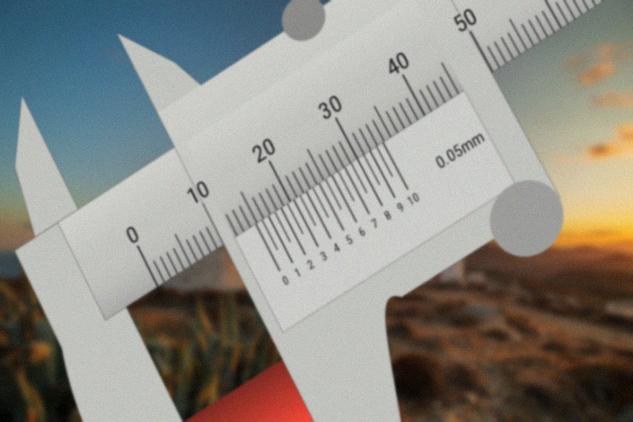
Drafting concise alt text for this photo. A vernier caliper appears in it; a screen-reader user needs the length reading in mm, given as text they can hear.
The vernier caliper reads 14.8 mm
